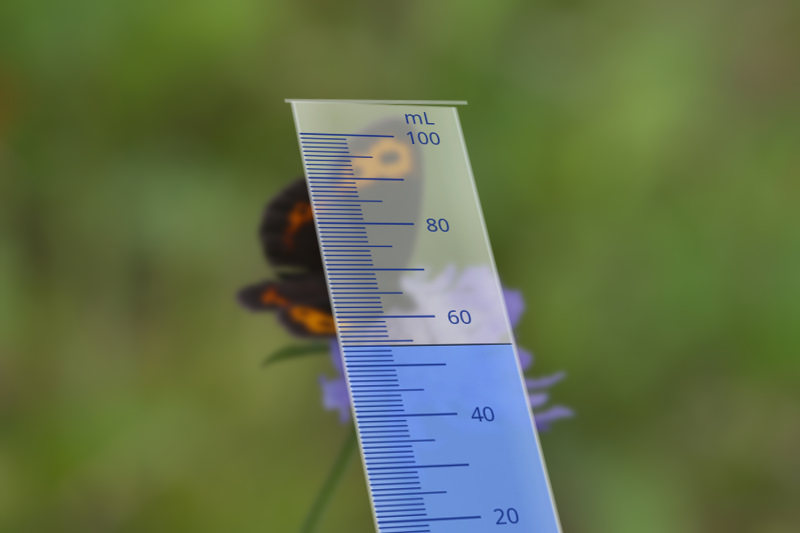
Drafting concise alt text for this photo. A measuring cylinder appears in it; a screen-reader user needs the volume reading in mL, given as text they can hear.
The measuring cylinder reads 54 mL
